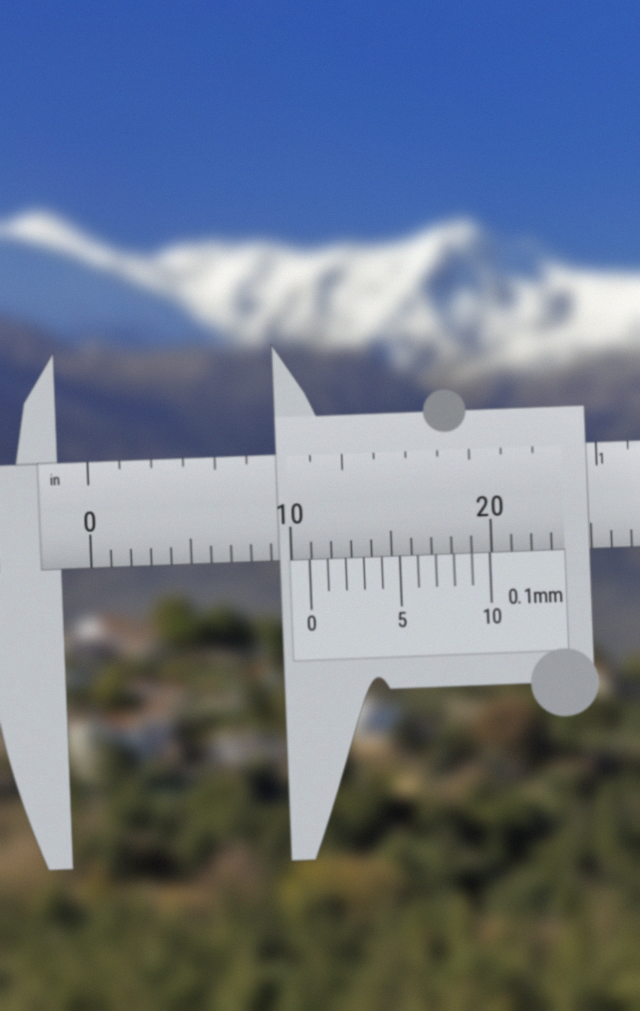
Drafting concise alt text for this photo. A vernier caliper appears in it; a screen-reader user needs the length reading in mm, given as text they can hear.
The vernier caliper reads 10.9 mm
